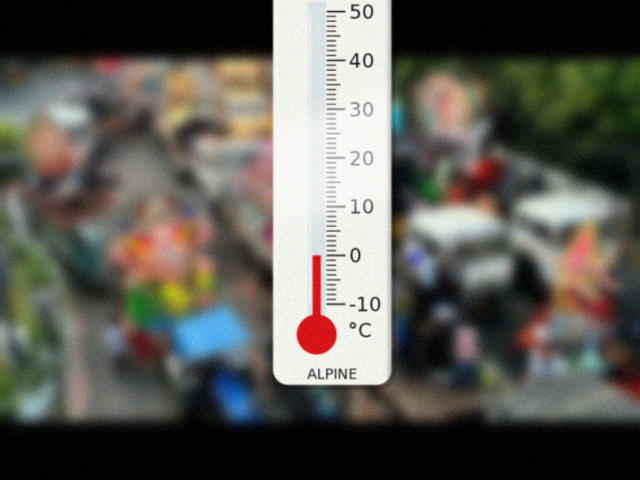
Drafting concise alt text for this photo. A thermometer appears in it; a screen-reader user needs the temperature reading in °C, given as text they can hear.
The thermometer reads 0 °C
